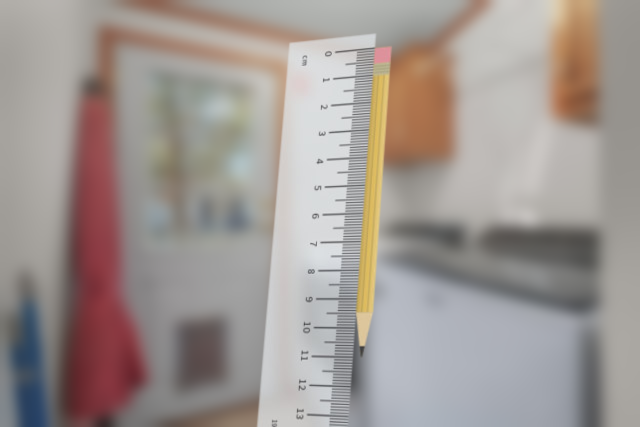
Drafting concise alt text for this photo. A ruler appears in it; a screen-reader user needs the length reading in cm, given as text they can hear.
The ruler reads 11 cm
